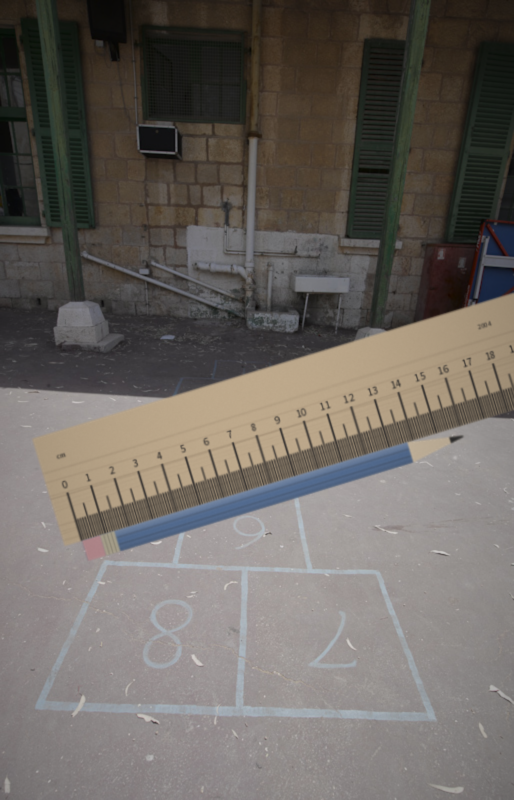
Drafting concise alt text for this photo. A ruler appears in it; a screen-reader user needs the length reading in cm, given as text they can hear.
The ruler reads 16 cm
